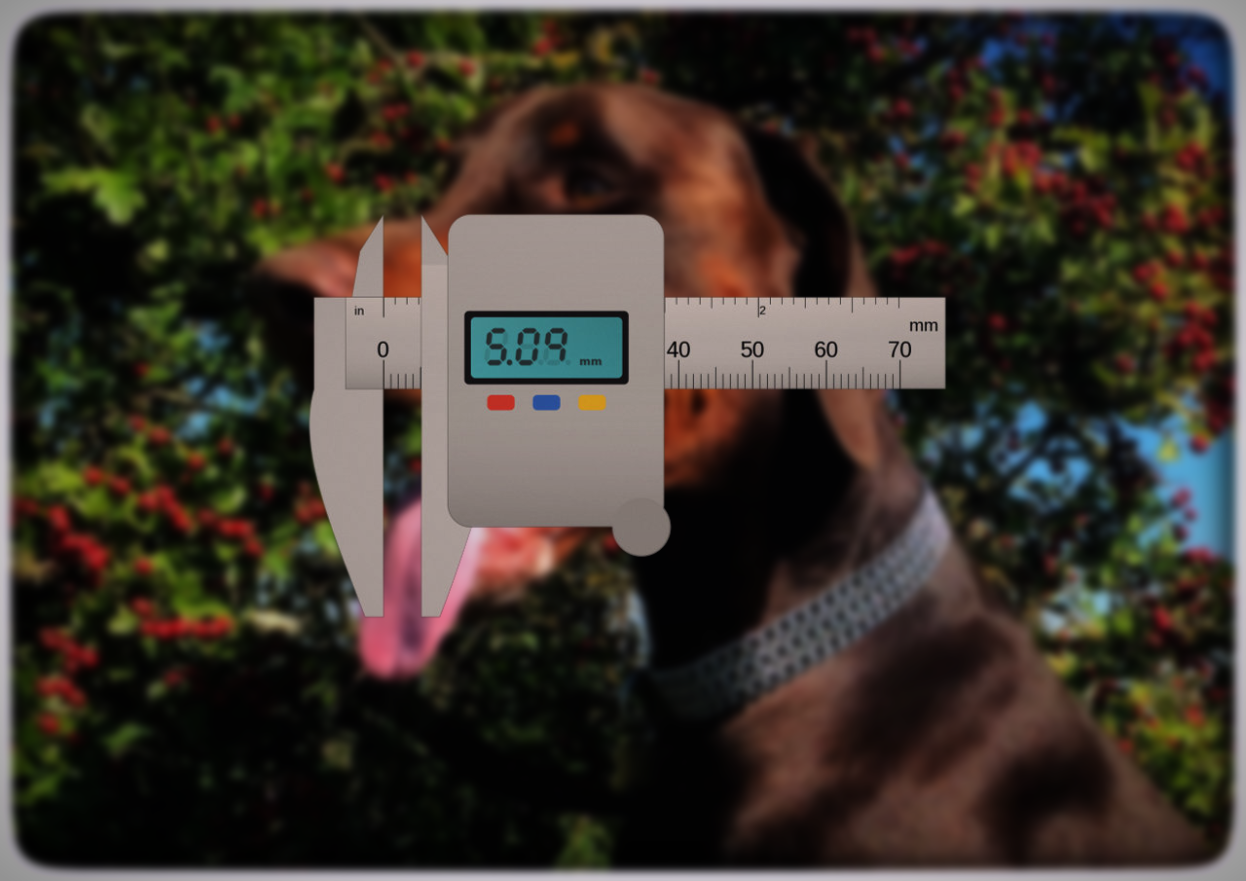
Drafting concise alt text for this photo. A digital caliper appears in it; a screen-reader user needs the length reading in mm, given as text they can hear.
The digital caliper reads 5.09 mm
